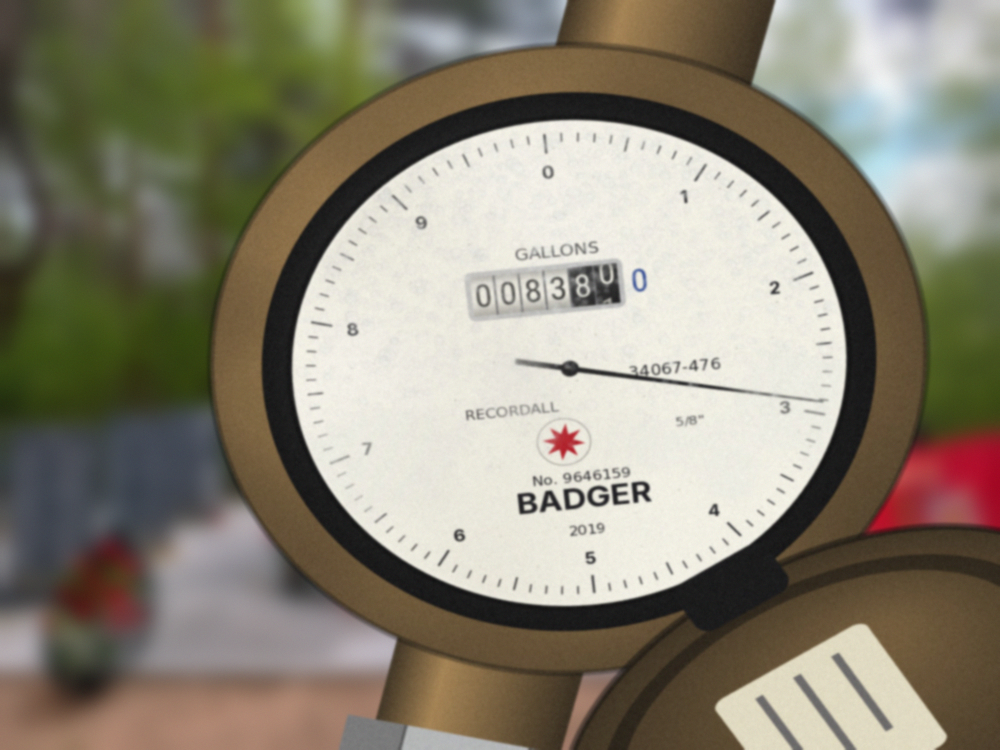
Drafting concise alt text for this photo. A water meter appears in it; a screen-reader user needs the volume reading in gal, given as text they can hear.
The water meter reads 83802.9 gal
